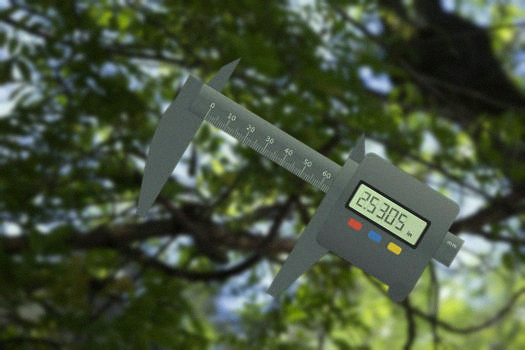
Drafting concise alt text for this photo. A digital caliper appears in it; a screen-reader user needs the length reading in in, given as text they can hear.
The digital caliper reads 2.5305 in
